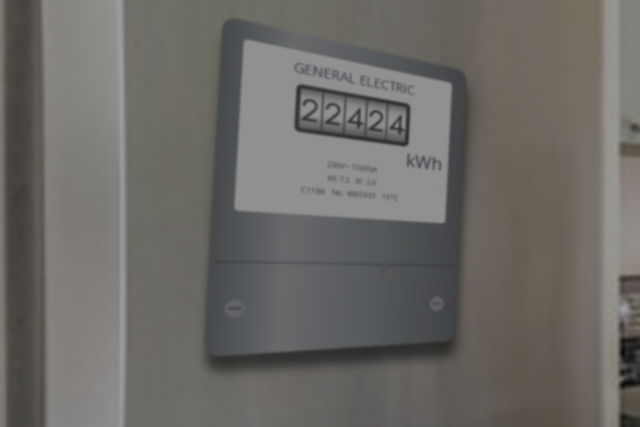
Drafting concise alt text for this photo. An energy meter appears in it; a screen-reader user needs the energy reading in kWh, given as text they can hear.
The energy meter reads 22424 kWh
